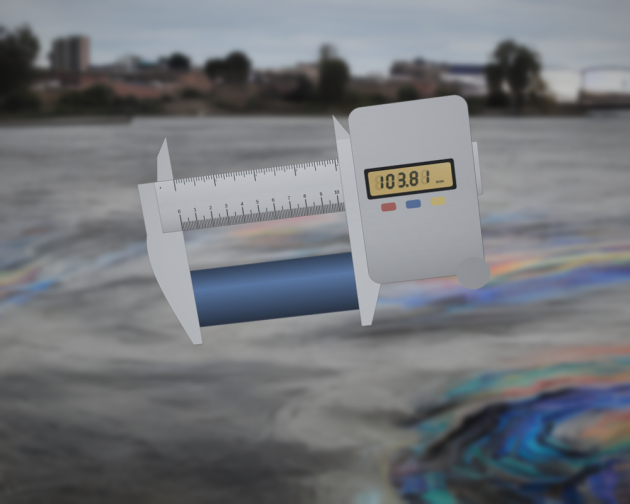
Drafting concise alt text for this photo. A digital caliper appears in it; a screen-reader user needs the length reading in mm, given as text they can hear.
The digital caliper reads 103.81 mm
